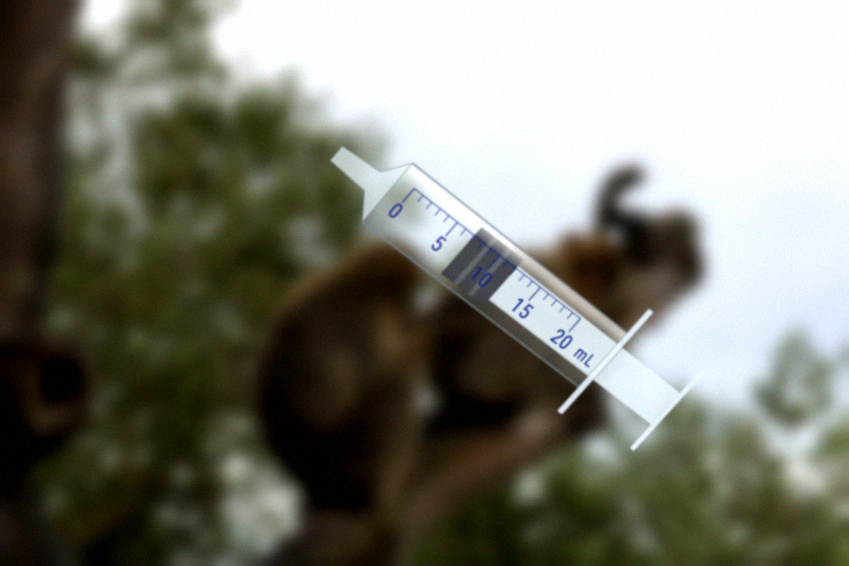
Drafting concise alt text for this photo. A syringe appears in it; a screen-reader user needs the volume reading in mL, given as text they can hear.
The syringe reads 7 mL
